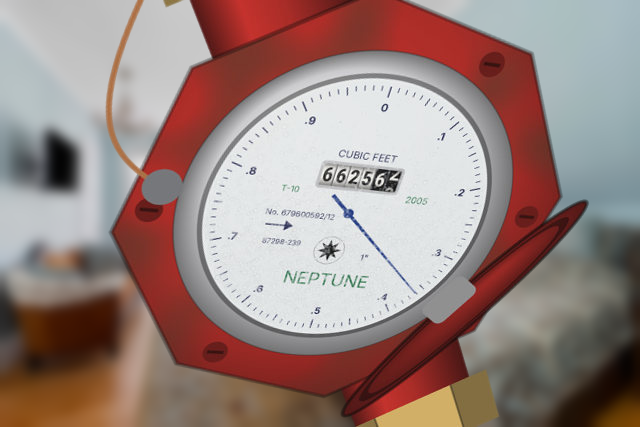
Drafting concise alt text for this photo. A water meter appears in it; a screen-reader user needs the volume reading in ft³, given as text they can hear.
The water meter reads 662562.36 ft³
